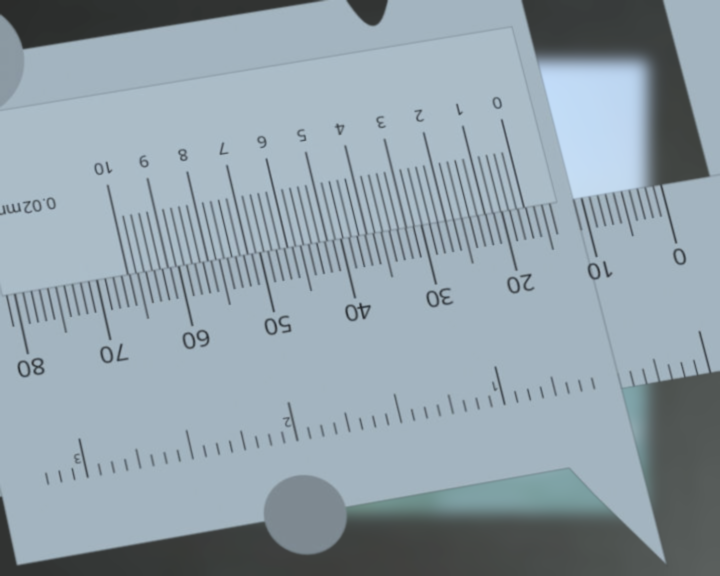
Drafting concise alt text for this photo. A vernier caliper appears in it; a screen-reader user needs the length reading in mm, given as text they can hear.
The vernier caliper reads 17.2 mm
